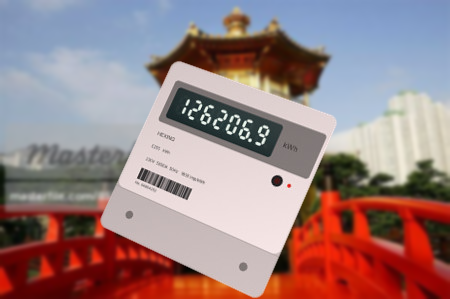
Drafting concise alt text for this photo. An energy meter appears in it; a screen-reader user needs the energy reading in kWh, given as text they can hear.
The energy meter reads 126206.9 kWh
